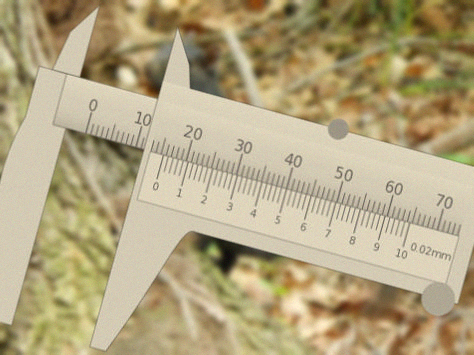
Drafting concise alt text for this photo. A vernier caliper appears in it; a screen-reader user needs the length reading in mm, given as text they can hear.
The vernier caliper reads 15.5 mm
